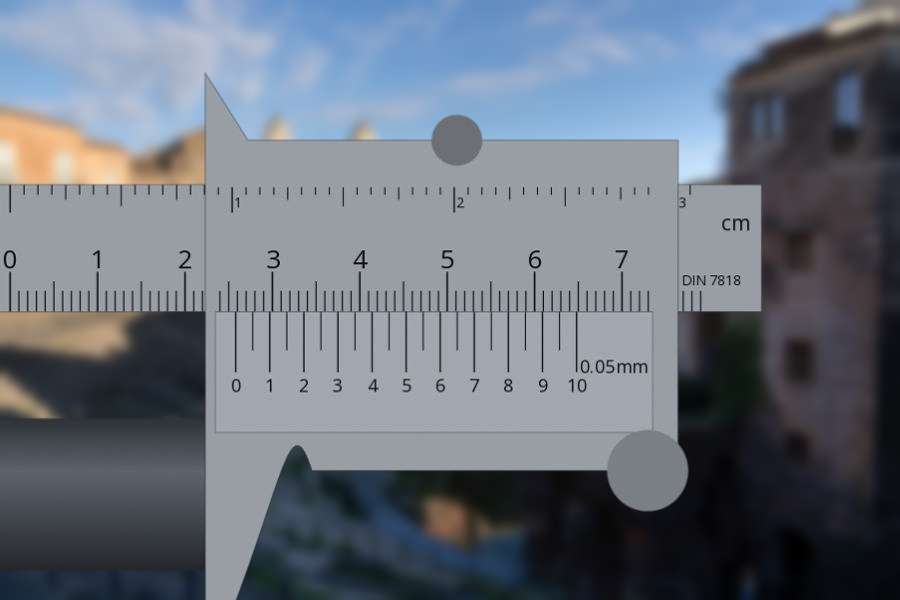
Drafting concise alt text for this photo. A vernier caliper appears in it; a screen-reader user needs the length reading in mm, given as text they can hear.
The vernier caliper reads 25.8 mm
